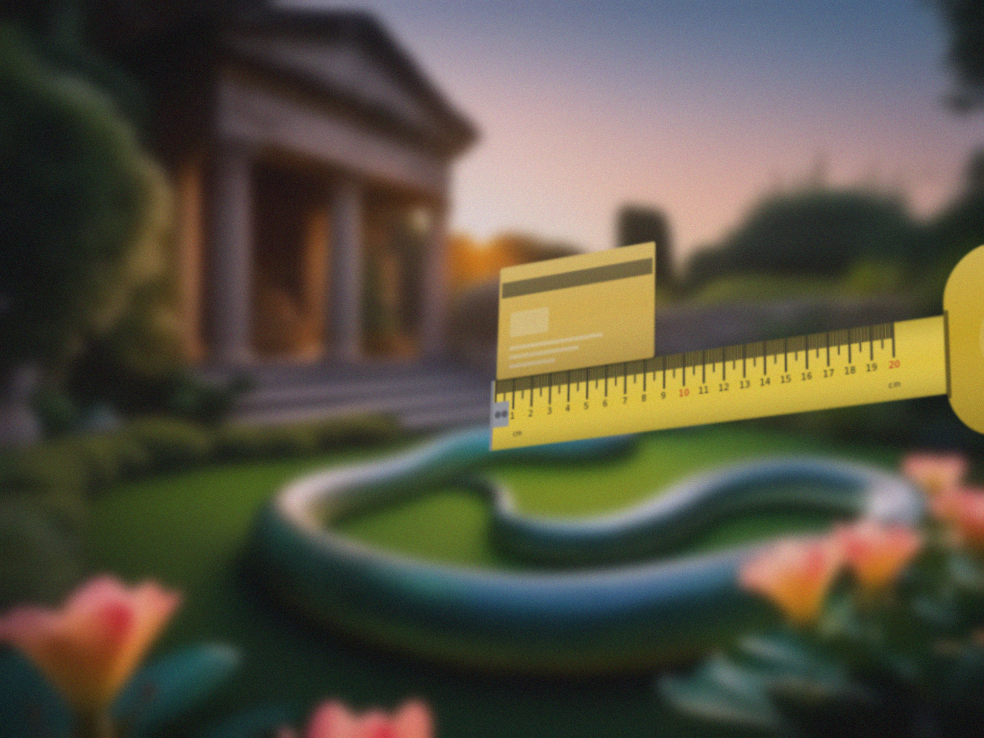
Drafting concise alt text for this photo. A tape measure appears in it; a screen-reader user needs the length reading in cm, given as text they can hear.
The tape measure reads 8.5 cm
